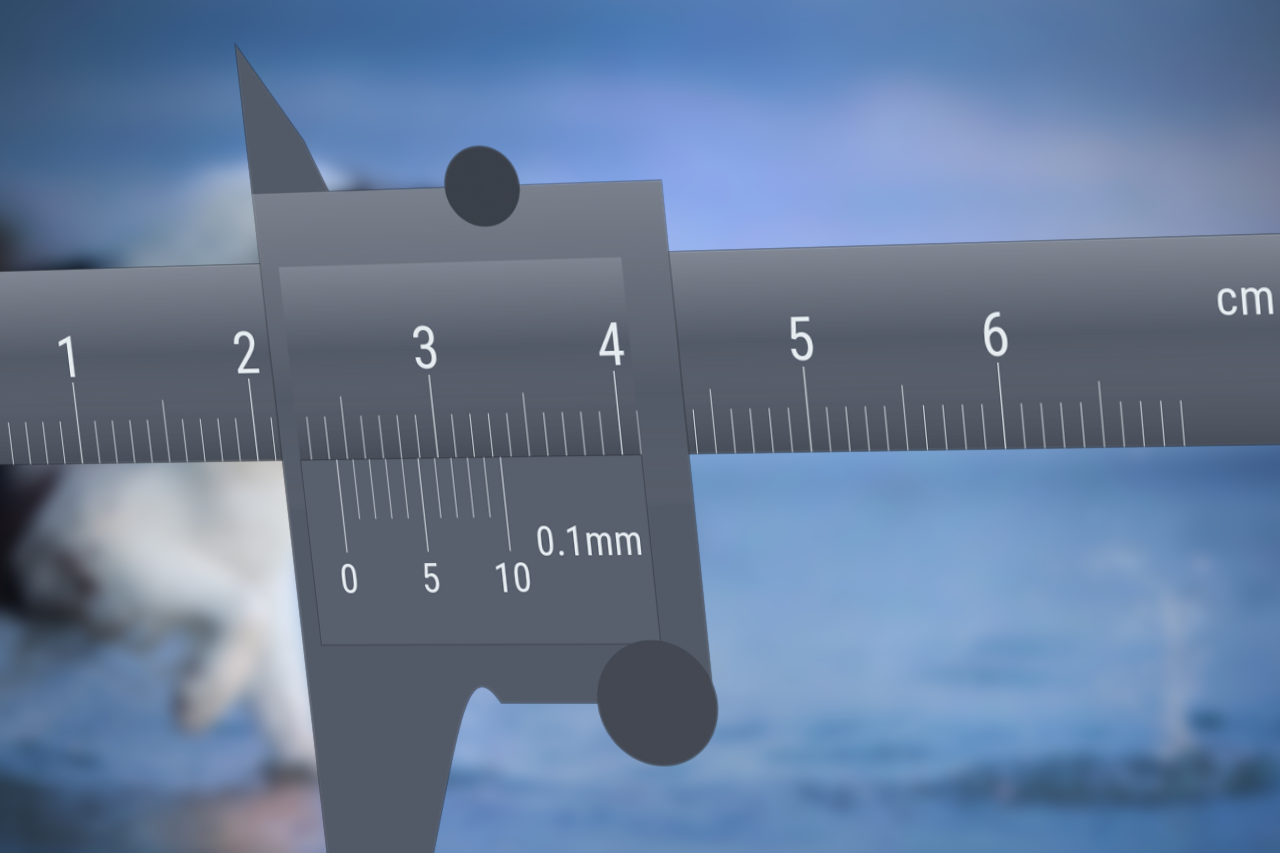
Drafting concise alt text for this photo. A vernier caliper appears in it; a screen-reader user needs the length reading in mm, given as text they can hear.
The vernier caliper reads 24.4 mm
